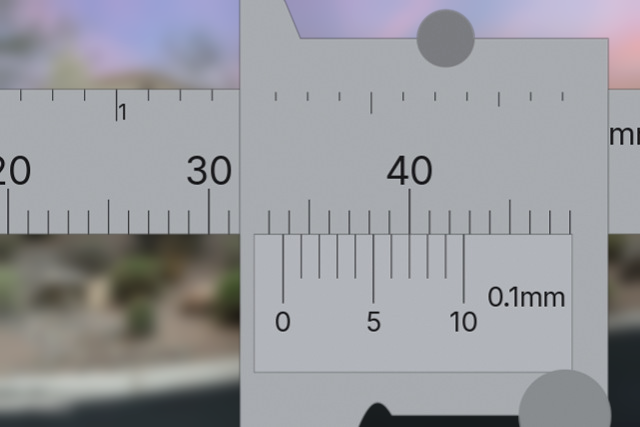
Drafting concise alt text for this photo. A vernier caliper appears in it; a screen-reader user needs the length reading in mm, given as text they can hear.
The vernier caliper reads 33.7 mm
